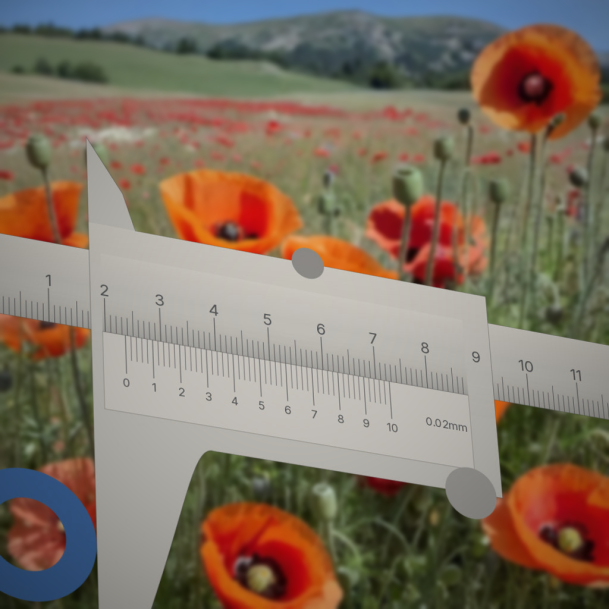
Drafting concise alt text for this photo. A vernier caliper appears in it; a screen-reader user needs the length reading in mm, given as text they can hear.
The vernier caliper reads 23.6 mm
